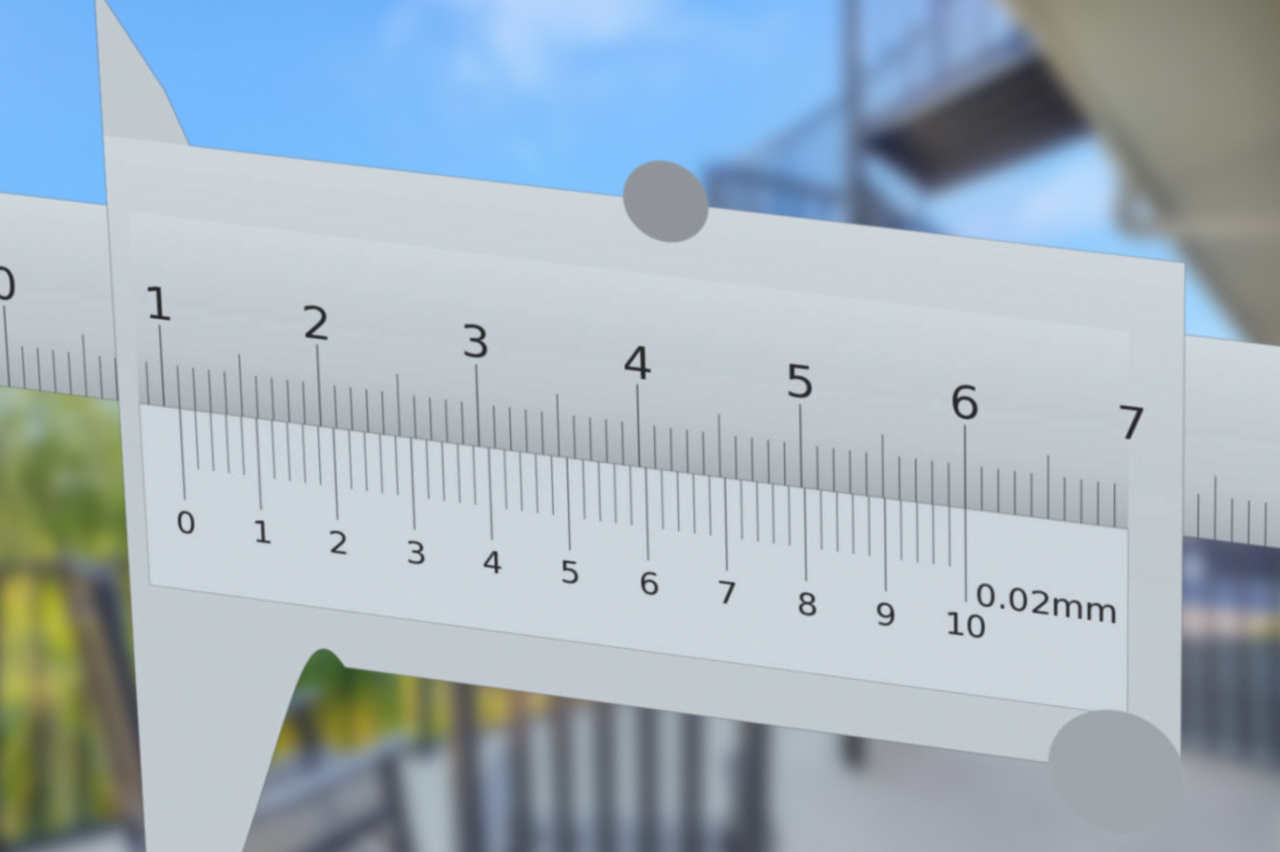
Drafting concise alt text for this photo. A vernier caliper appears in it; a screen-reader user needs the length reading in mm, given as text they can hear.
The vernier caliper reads 11.0 mm
